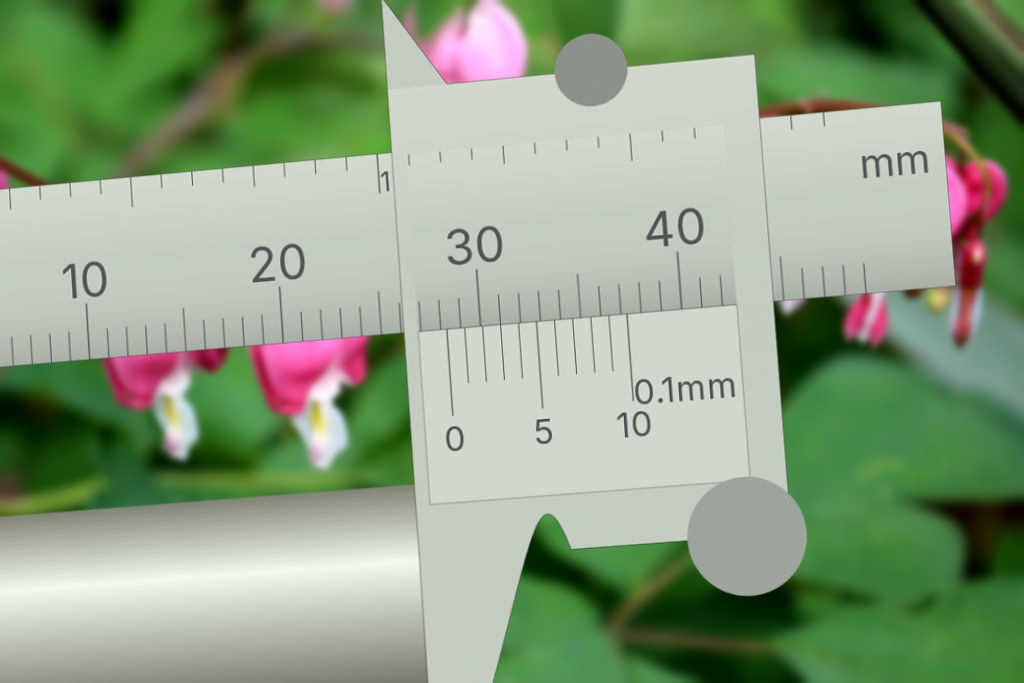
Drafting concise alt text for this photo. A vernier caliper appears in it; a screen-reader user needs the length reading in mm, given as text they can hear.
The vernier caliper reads 28.3 mm
